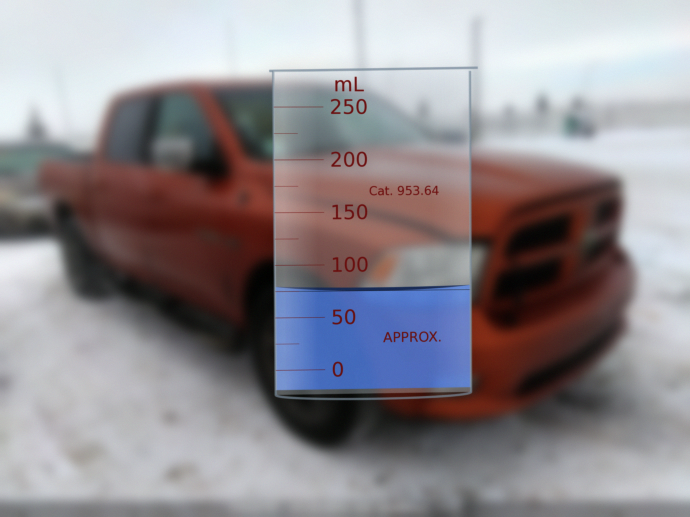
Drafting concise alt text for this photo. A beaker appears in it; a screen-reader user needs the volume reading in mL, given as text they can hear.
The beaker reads 75 mL
